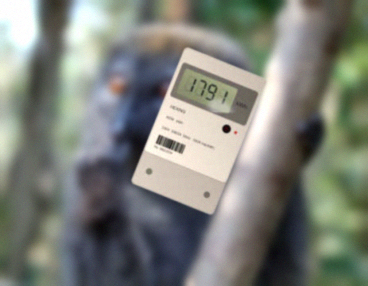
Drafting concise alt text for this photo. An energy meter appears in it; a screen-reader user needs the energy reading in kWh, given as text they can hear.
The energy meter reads 1791 kWh
